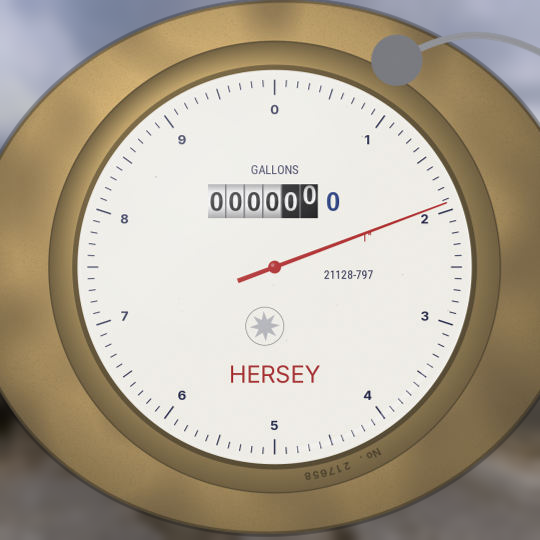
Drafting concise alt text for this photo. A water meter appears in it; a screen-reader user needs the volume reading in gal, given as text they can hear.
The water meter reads 1.9 gal
